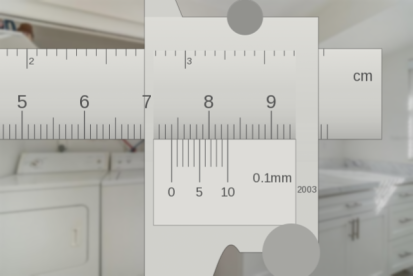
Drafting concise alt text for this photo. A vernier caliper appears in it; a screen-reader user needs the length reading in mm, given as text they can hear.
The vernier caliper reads 74.0 mm
